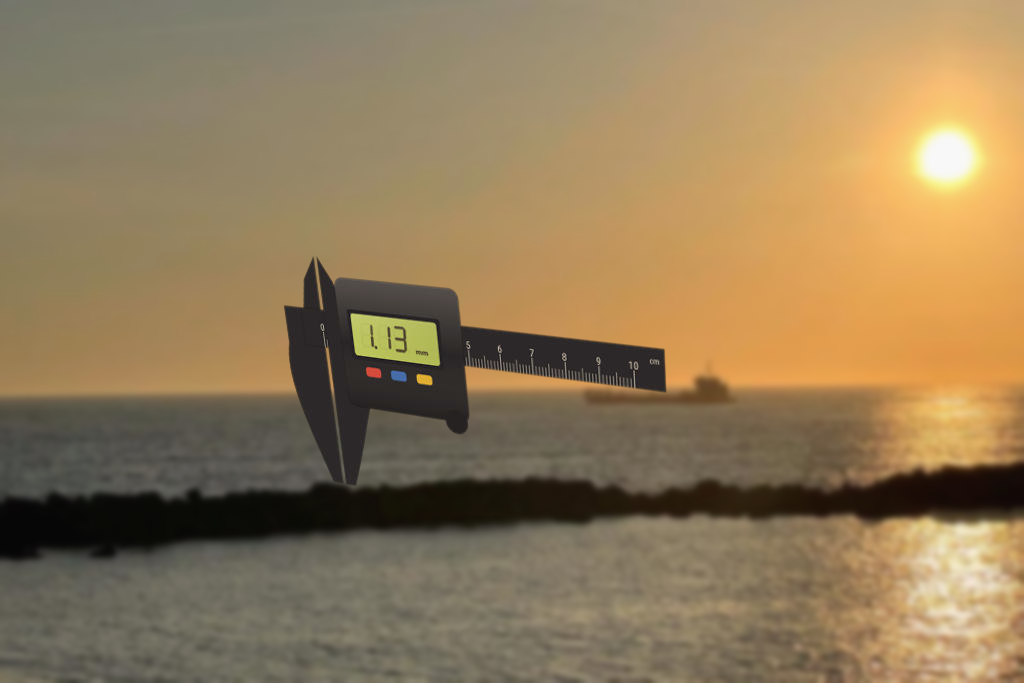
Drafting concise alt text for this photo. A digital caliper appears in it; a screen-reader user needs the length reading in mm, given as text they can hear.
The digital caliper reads 1.13 mm
